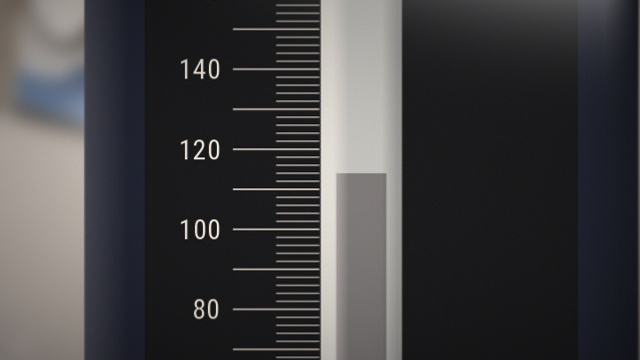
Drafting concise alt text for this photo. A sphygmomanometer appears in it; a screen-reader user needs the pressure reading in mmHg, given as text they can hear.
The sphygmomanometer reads 114 mmHg
